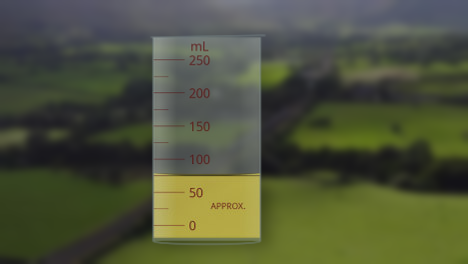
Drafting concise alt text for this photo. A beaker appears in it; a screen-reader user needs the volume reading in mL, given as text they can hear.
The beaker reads 75 mL
